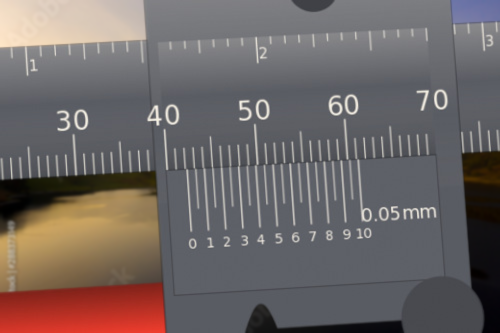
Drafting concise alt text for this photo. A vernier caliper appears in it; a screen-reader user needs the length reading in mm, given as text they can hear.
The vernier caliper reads 42.2 mm
